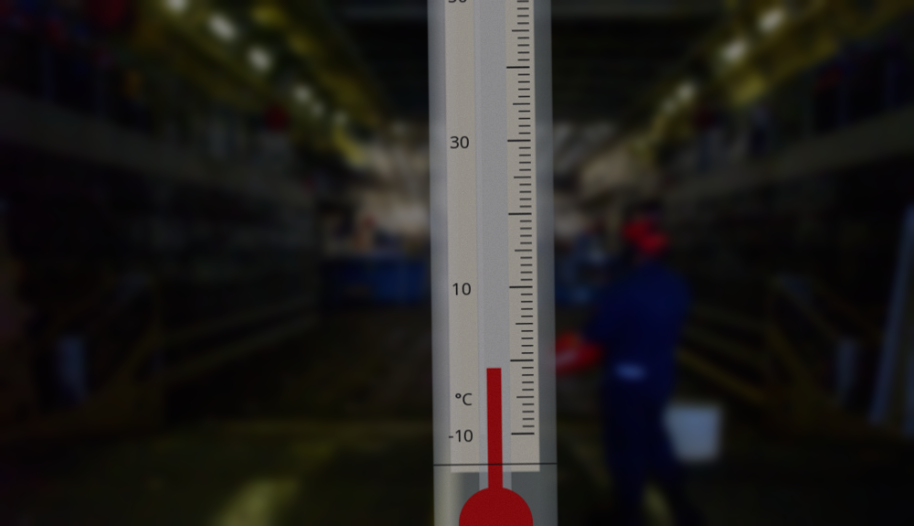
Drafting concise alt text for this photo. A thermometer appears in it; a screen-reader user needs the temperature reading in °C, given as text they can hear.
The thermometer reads -1 °C
